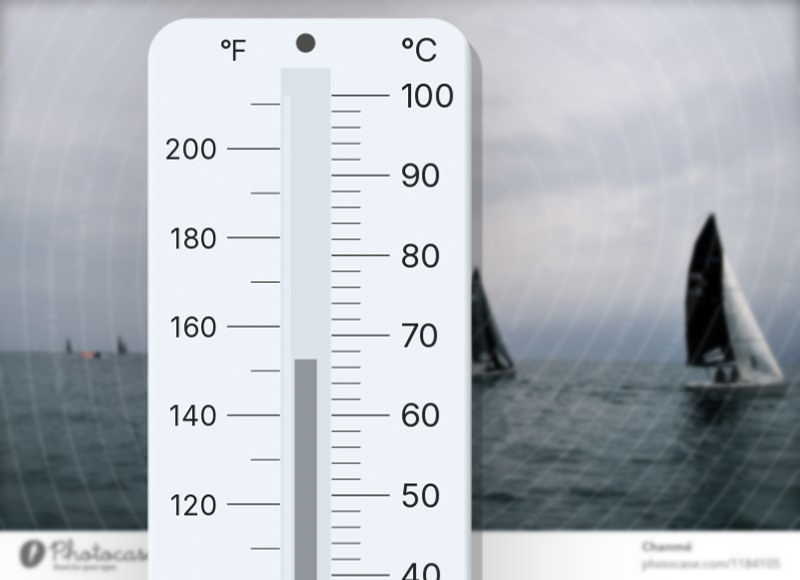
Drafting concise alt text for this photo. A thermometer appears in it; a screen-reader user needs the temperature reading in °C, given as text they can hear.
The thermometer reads 67 °C
